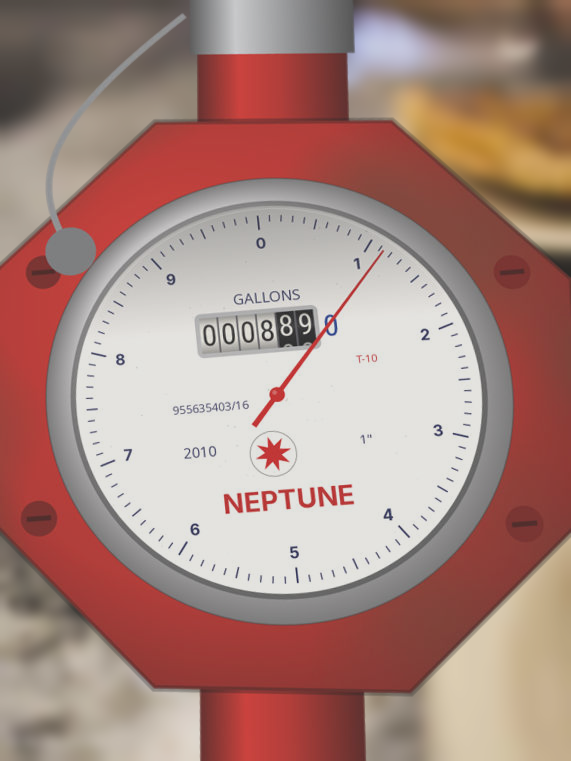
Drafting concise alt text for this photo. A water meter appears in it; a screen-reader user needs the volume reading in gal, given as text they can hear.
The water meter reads 8891.1 gal
